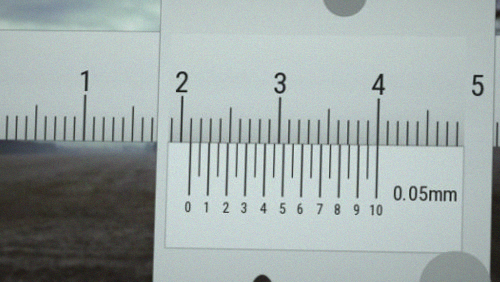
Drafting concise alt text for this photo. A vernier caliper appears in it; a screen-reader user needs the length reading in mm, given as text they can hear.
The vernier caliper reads 21.0 mm
